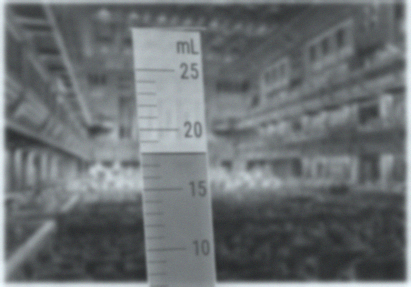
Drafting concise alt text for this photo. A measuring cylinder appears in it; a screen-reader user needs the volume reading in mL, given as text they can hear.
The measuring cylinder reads 18 mL
